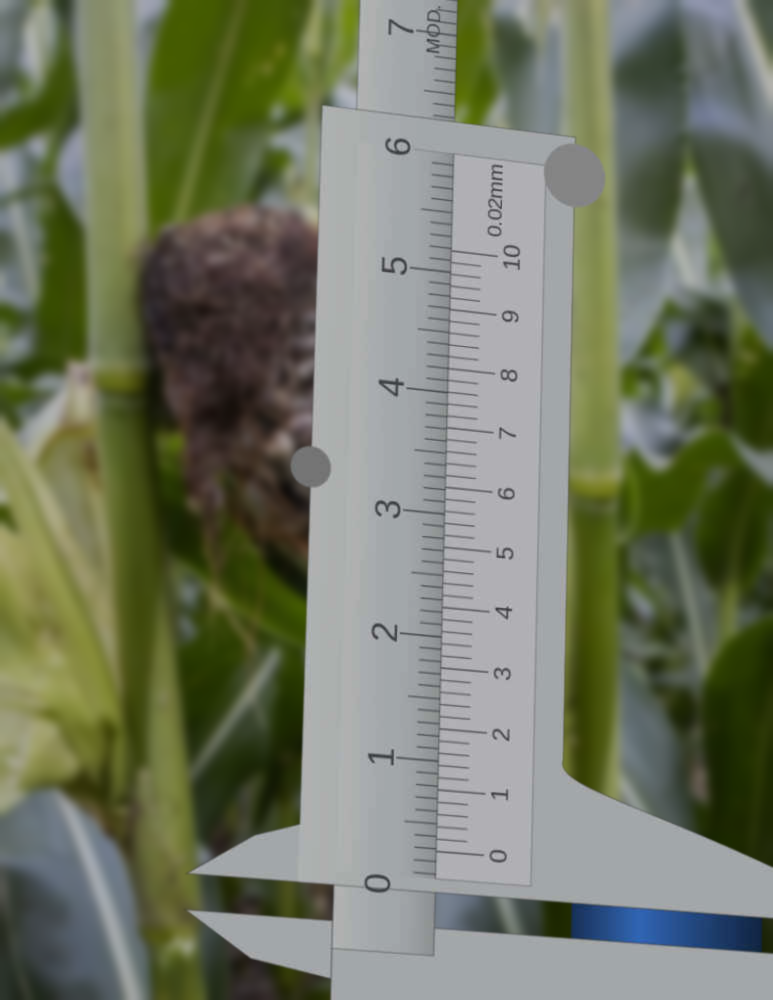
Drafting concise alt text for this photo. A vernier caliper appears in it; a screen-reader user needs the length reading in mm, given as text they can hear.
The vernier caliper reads 2.8 mm
